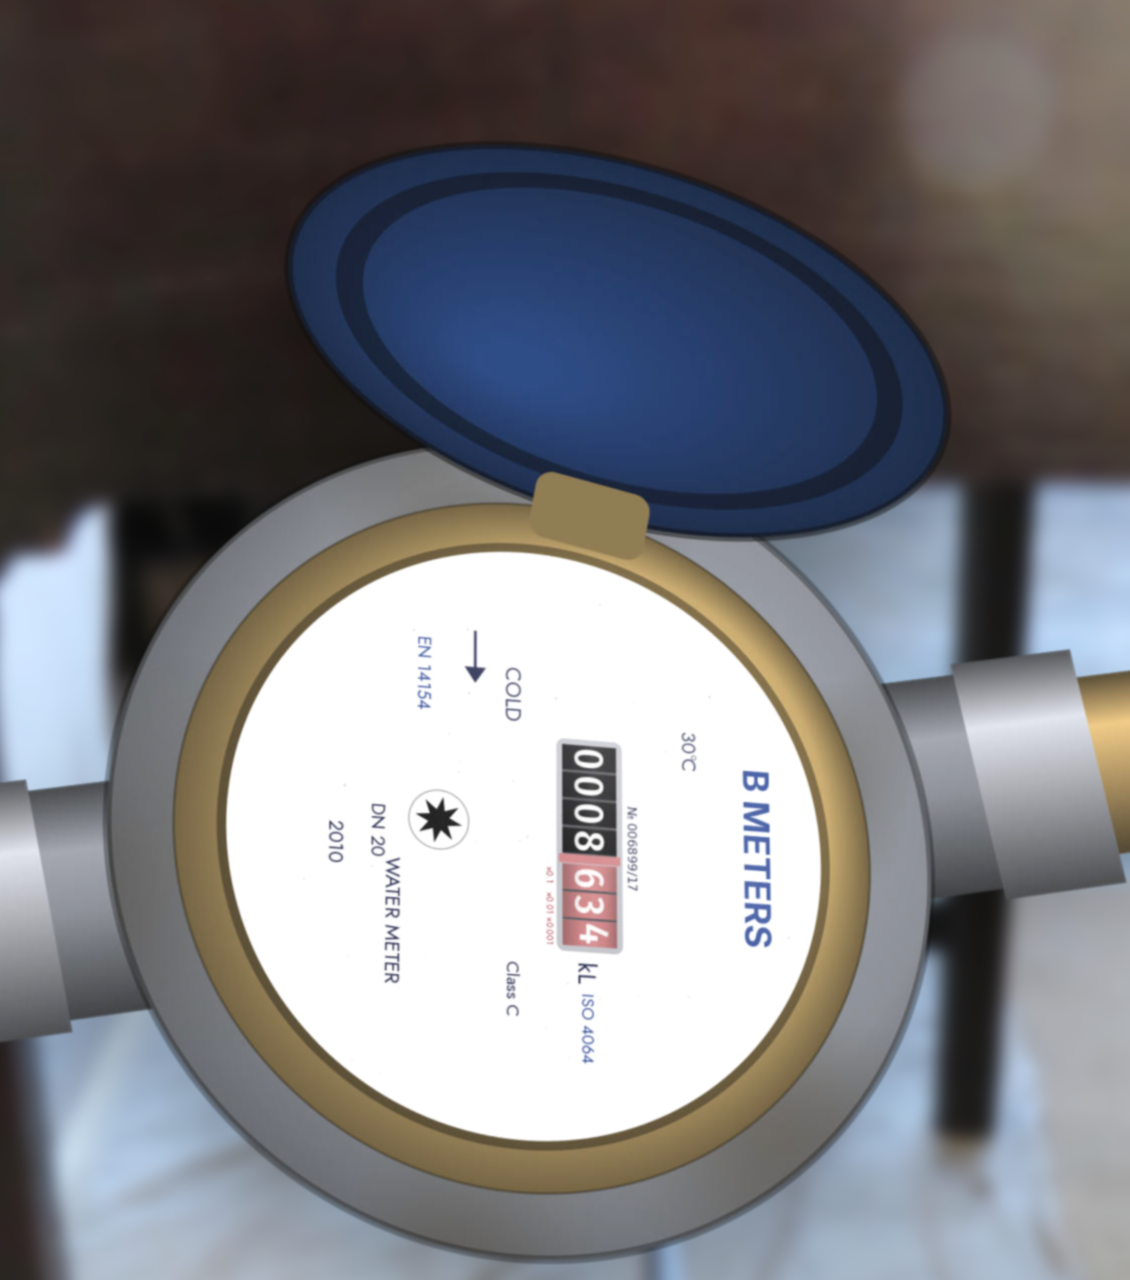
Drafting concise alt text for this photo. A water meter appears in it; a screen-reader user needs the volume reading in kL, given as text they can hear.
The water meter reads 8.634 kL
